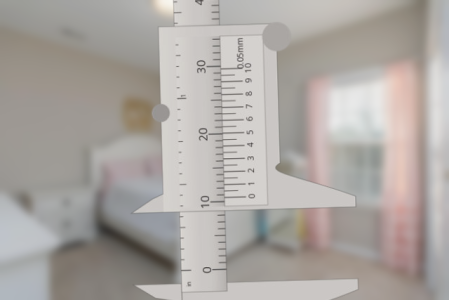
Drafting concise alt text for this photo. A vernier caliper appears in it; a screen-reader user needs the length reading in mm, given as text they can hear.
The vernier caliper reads 10.6 mm
